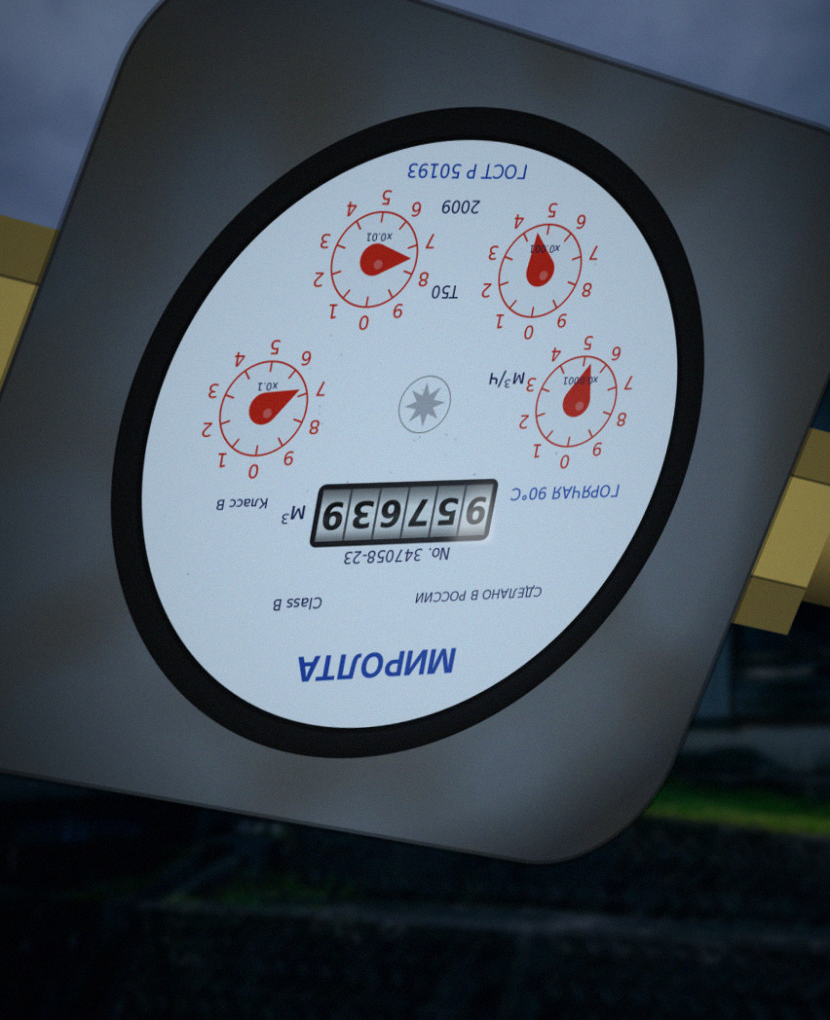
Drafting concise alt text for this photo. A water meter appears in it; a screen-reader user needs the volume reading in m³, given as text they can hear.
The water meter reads 957639.6745 m³
